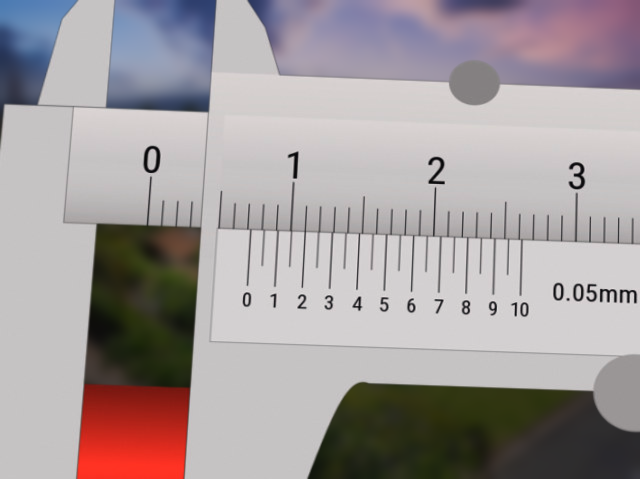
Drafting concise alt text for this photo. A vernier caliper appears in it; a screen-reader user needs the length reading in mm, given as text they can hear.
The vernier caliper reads 7.2 mm
